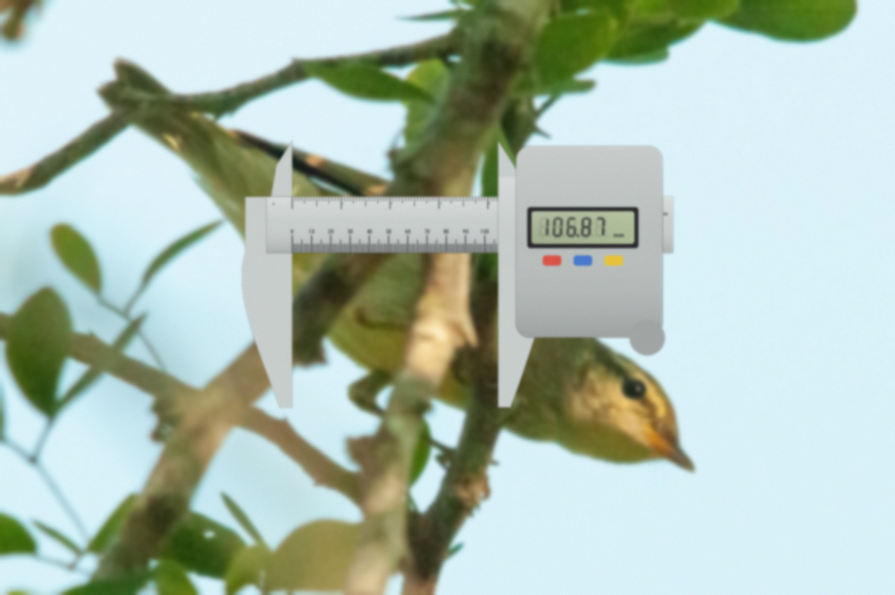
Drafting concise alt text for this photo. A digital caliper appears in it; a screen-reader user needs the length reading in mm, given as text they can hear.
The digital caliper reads 106.87 mm
